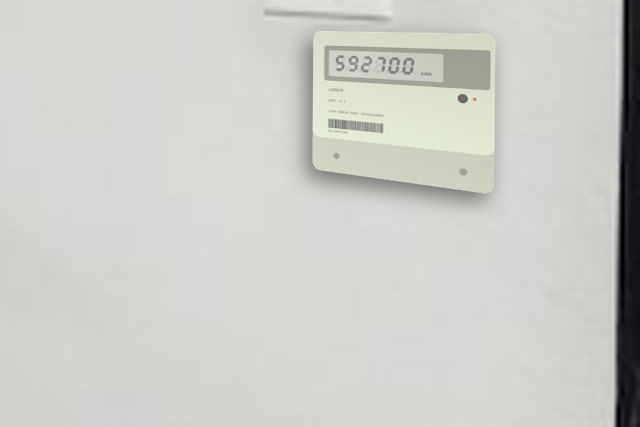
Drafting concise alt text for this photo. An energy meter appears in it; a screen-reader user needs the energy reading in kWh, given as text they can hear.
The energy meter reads 592700 kWh
